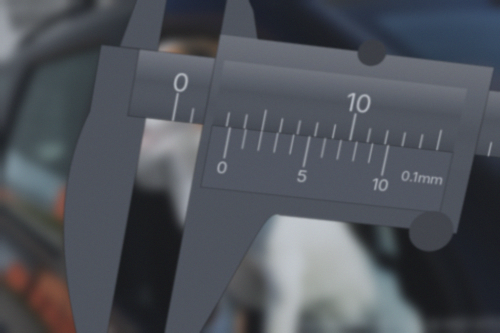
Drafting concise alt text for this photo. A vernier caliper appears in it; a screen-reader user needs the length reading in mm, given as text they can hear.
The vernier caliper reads 3.2 mm
